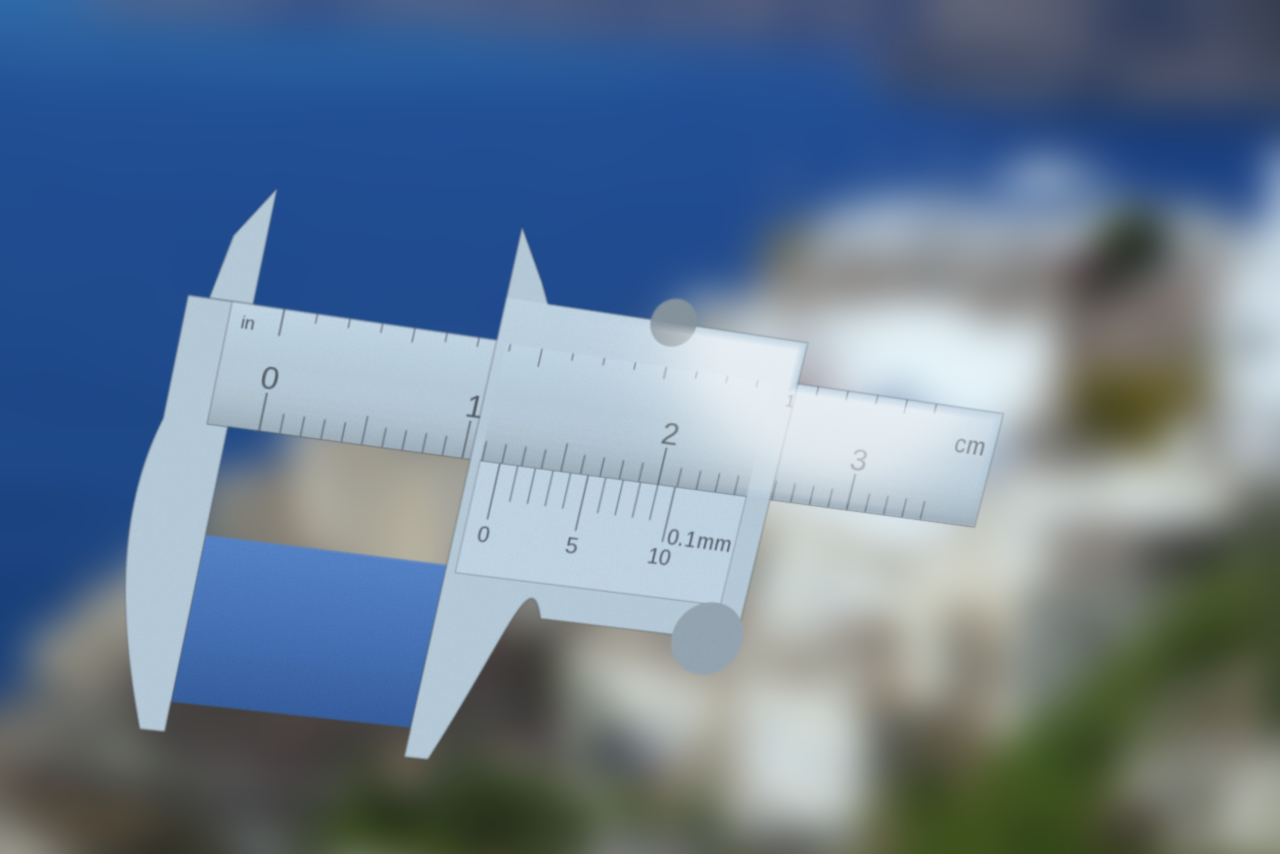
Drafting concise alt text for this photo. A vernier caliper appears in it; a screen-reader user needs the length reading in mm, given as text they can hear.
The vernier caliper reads 11.9 mm
